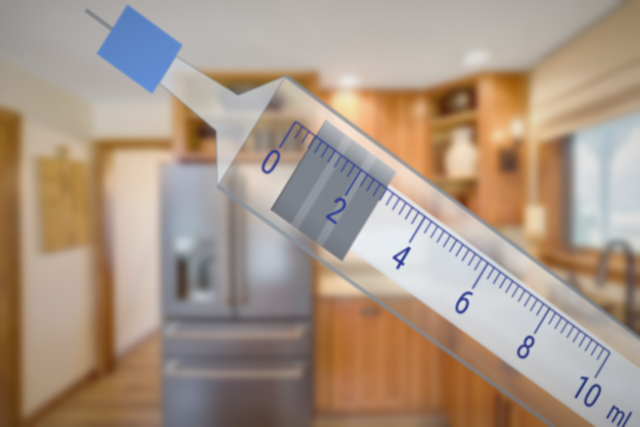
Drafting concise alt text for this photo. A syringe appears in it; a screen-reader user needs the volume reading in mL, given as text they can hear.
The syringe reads 0.6 mL
